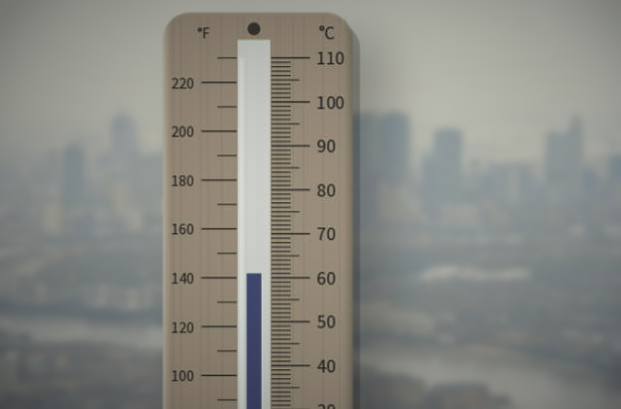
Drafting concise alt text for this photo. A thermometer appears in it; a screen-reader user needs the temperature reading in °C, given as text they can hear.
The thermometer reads 61 °C
